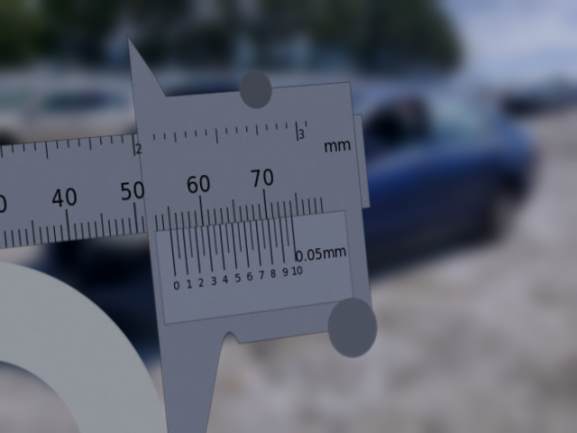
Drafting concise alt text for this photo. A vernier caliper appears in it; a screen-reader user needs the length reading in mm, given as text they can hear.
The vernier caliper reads 55.0 mm
